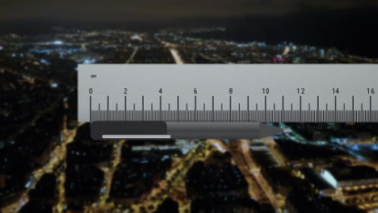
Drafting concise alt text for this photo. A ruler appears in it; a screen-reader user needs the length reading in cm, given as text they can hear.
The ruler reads 11.5 cm
